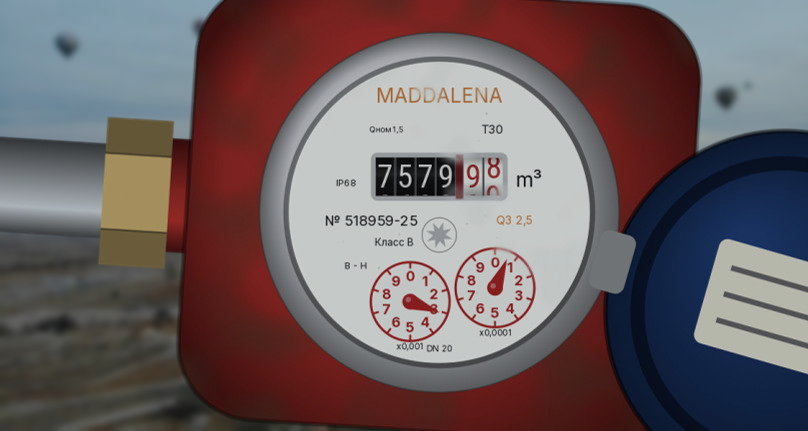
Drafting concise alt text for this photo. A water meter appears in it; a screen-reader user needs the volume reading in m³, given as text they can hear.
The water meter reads 7579.9830 m³
